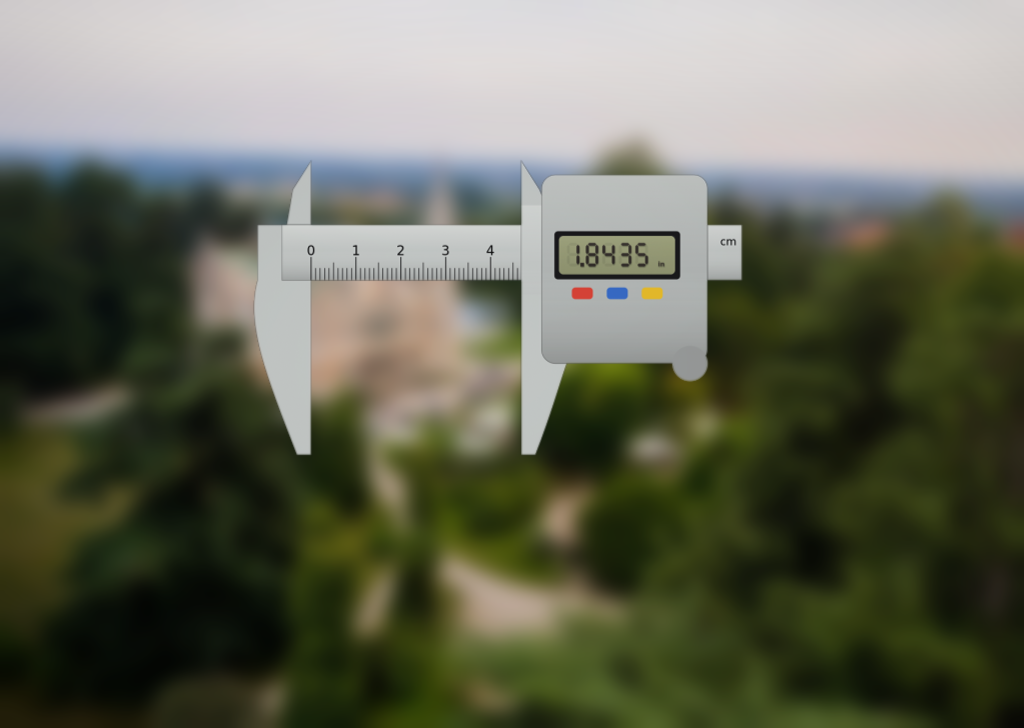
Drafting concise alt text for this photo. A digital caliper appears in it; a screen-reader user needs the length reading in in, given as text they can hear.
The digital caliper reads 1.8435 in
